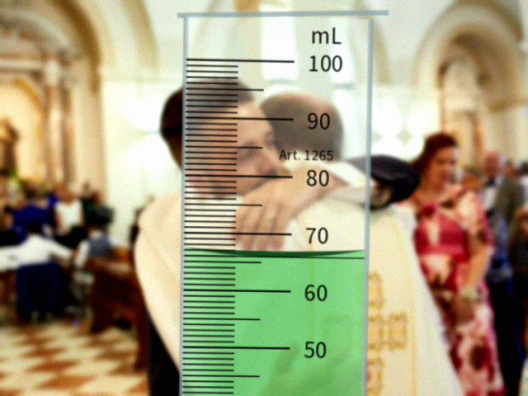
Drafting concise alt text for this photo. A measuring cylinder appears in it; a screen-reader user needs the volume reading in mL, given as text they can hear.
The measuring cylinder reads 66 mL
